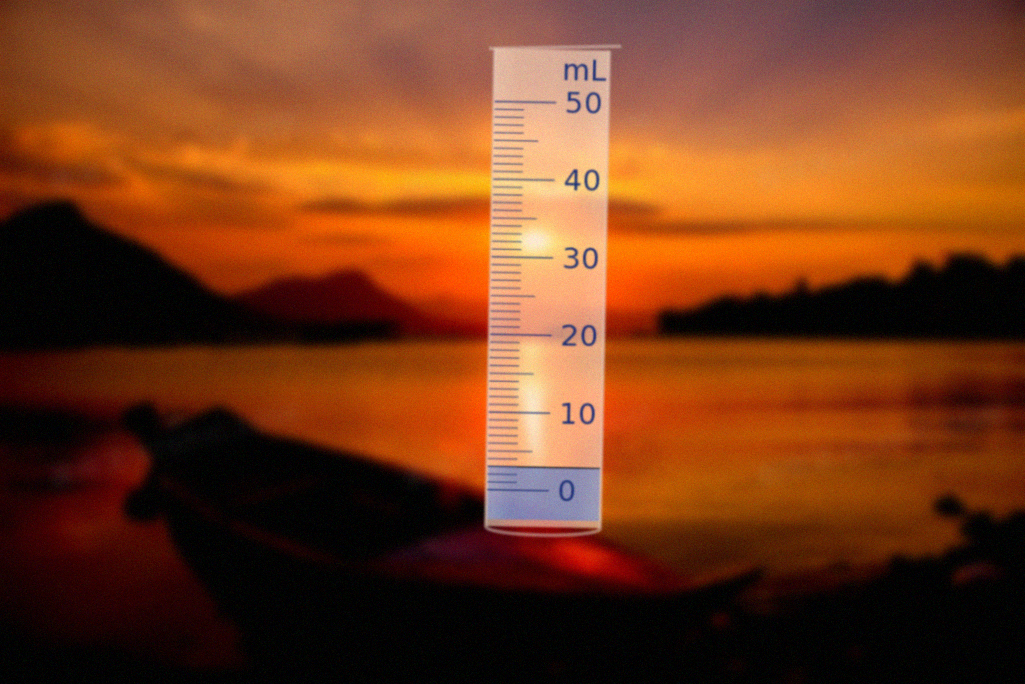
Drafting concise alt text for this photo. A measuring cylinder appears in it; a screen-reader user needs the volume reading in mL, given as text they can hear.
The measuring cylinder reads 3 mL
